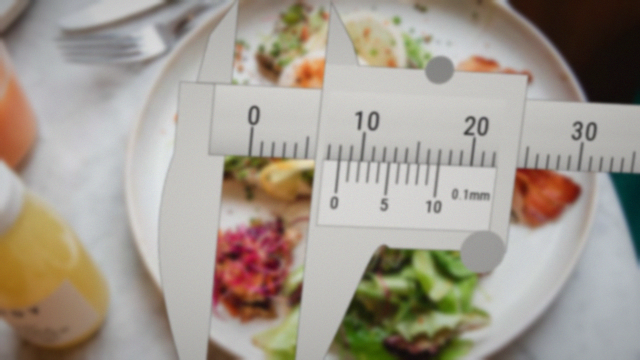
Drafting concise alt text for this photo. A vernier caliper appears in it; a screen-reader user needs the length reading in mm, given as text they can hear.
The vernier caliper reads 8.0 mm
